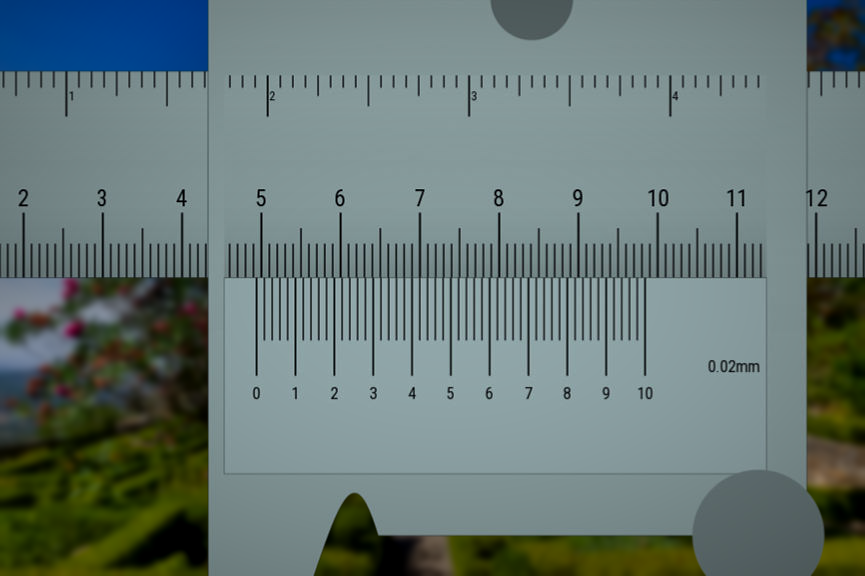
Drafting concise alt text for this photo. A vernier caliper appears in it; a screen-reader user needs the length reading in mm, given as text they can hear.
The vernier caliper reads 49.4 mm
